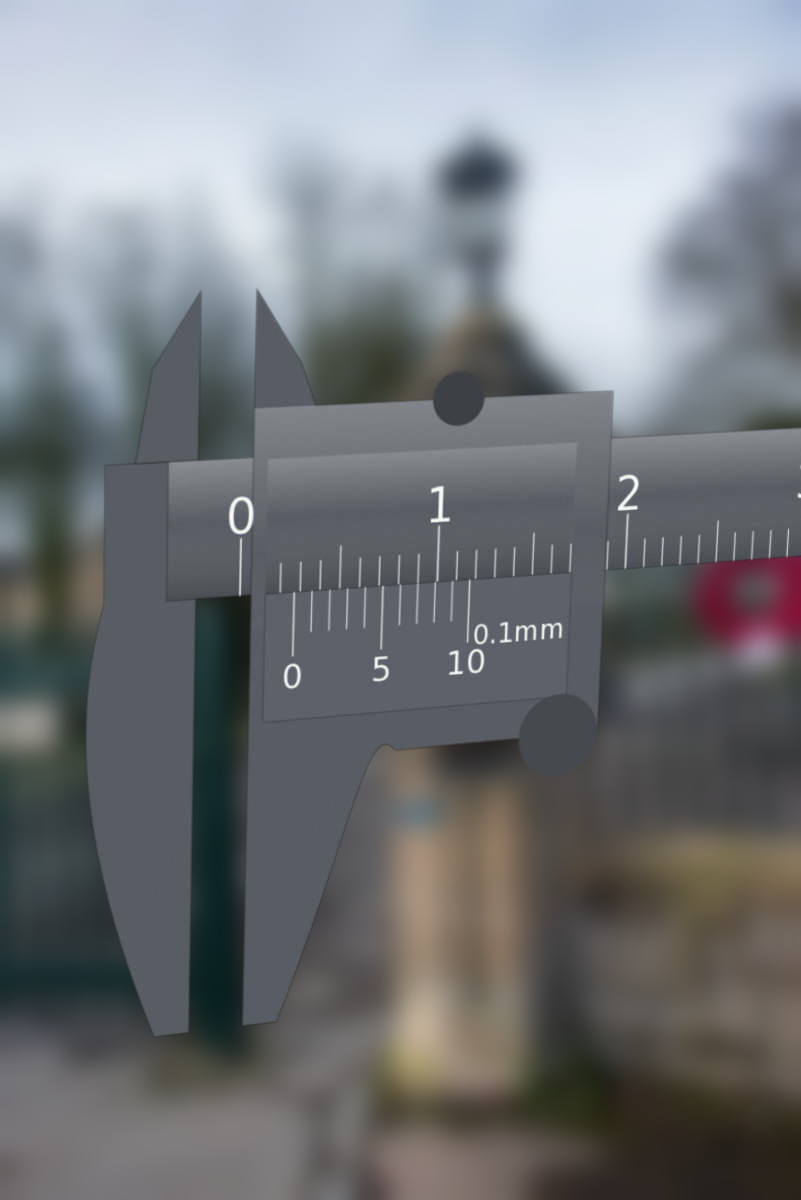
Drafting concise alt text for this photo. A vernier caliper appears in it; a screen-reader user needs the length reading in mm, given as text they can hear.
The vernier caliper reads 2.7 mm
